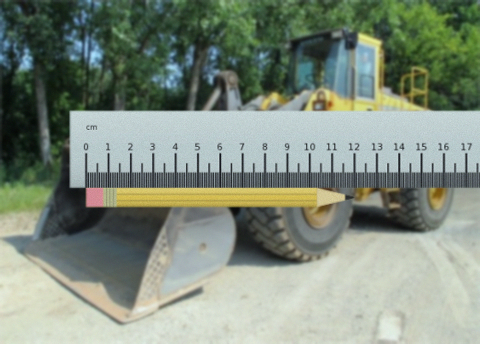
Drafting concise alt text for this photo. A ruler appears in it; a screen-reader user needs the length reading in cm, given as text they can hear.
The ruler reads 12 cm
